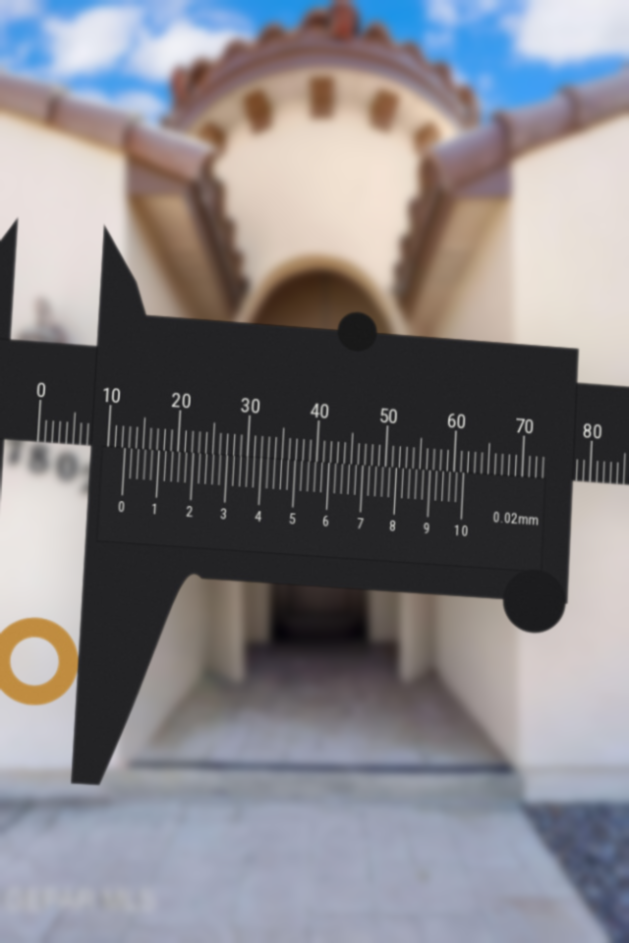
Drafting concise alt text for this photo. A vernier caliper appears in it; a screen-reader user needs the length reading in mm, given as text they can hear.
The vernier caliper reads 12.4 mm
